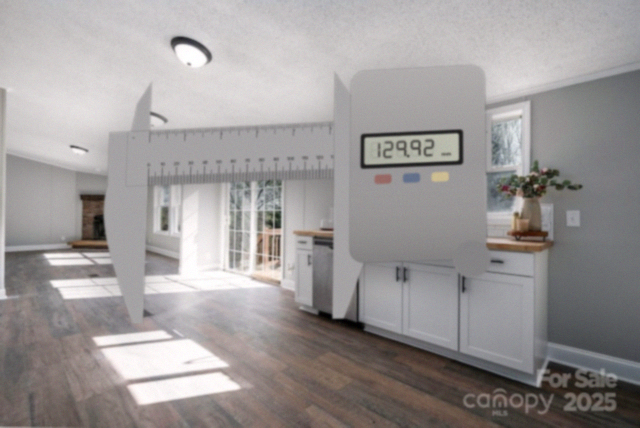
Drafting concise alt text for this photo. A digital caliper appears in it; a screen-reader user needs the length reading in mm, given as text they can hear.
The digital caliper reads 129.92 mm
